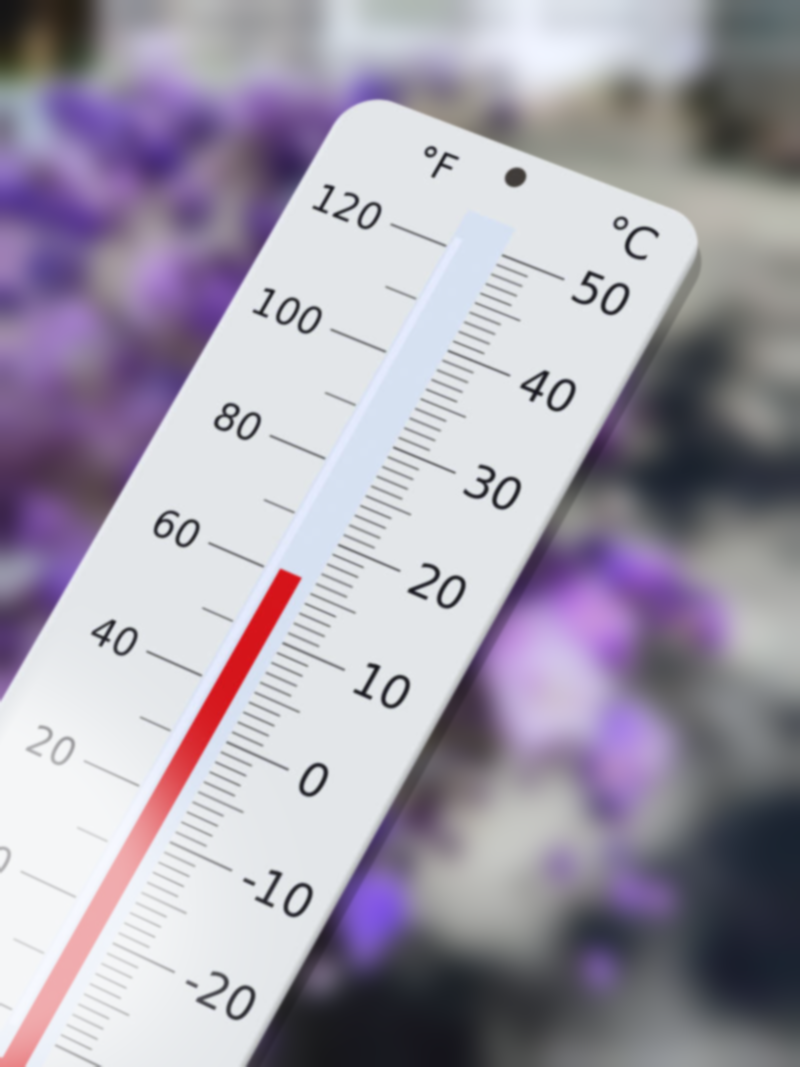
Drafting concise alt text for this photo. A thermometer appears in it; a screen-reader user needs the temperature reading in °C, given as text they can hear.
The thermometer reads 16 °C
